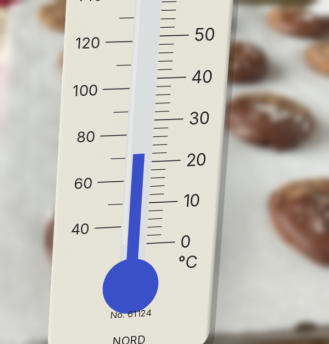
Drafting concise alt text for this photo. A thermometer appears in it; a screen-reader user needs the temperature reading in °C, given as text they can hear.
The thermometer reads 22 °C
